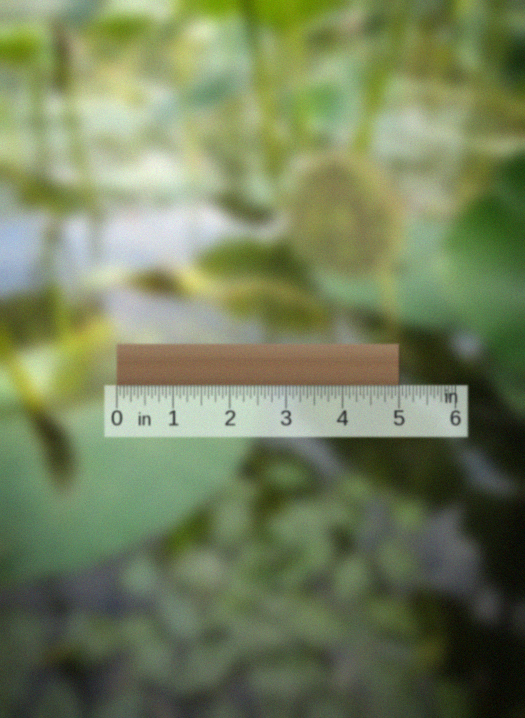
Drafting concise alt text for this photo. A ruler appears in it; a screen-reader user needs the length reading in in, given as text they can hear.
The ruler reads 5 in
